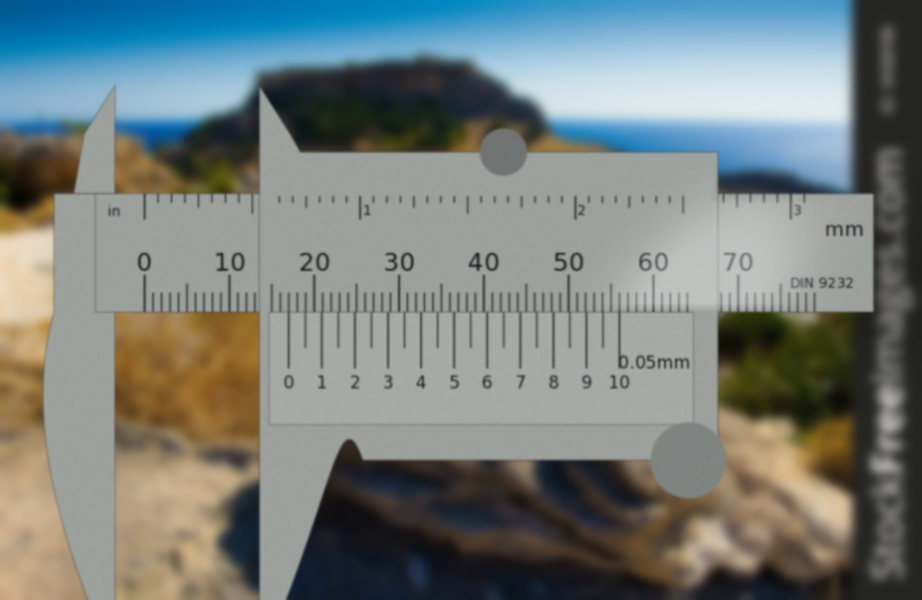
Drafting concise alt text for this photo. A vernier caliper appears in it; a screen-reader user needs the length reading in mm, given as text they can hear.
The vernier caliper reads 17.0 mm
